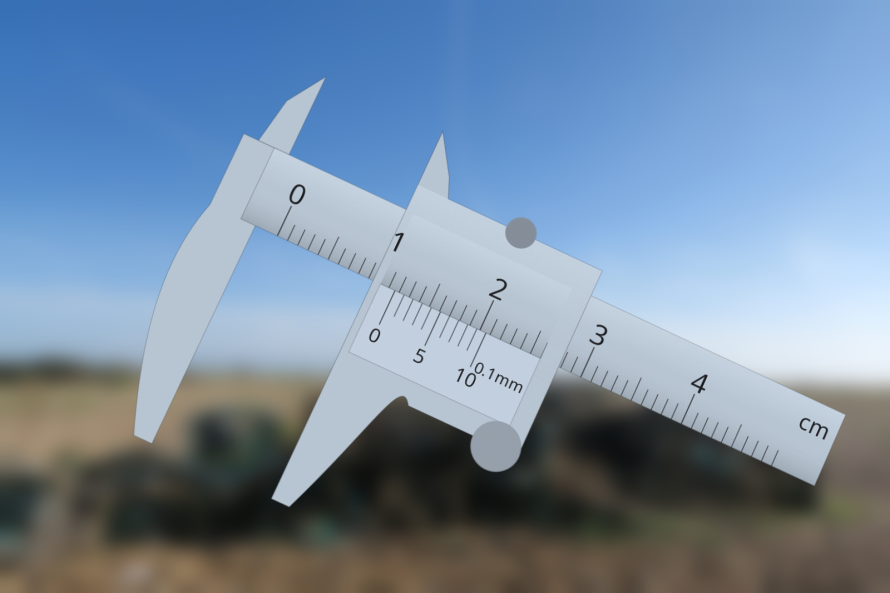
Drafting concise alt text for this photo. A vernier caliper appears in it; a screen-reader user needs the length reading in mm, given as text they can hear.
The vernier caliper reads 11.6 mm
